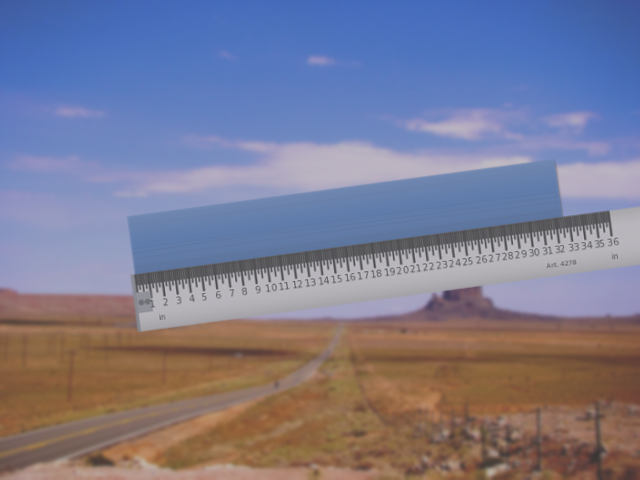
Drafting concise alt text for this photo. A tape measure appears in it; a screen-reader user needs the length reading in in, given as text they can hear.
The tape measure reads 32.5 in
